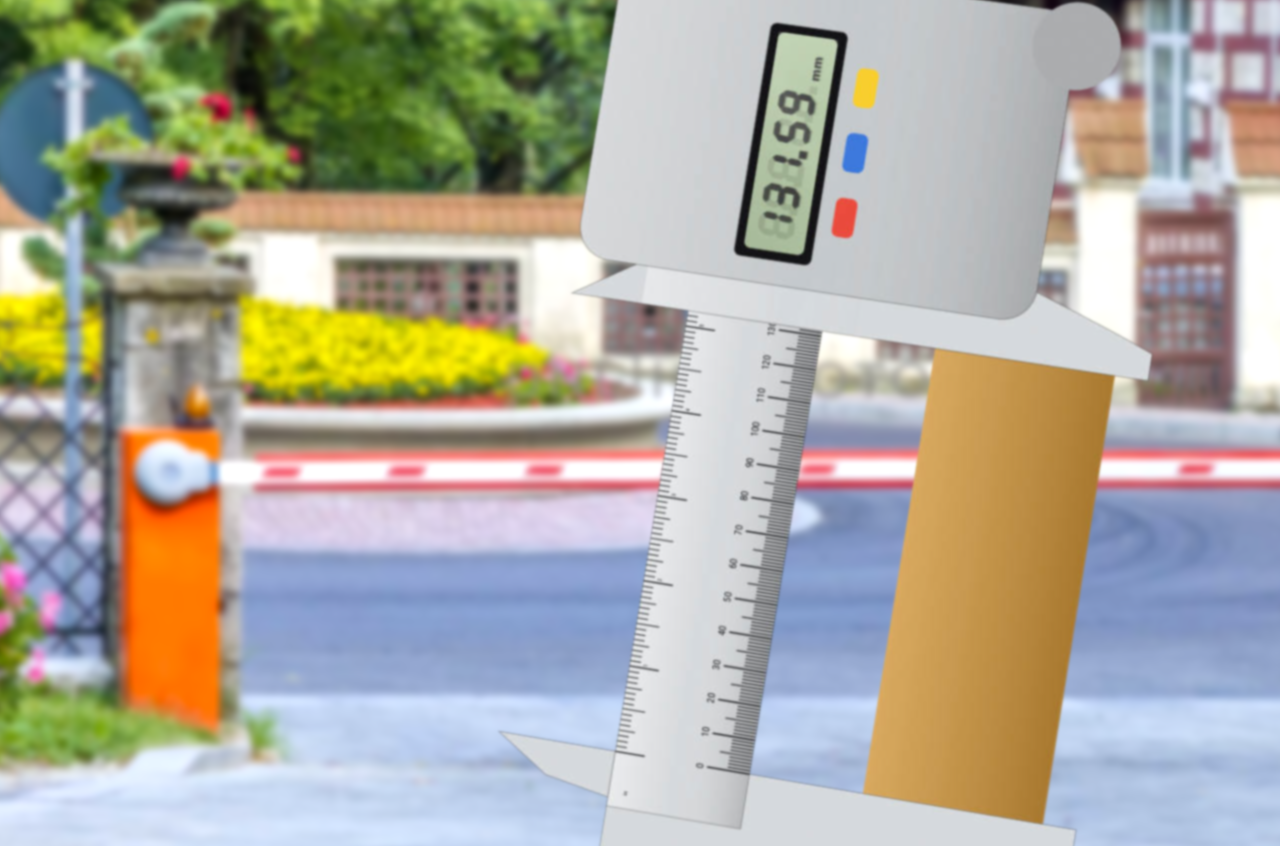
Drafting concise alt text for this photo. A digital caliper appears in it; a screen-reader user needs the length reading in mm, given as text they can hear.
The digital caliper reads 131.59 mm
